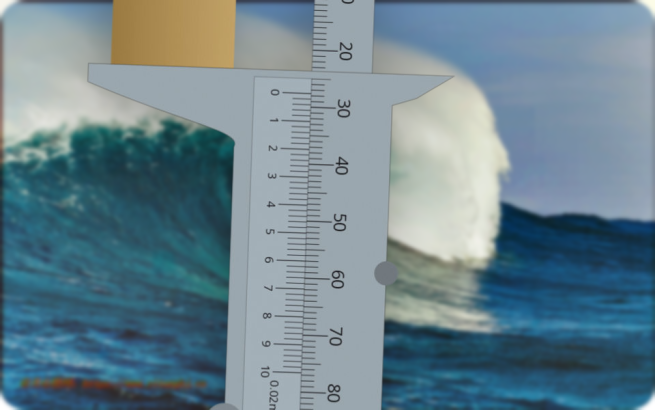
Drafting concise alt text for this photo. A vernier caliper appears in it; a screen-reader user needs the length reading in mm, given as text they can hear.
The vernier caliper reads 27.6 mm
